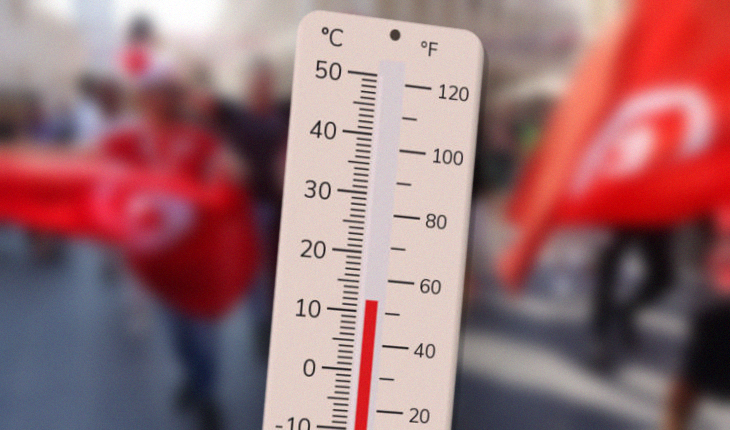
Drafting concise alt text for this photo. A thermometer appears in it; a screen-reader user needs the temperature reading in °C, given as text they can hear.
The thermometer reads 12 °C
